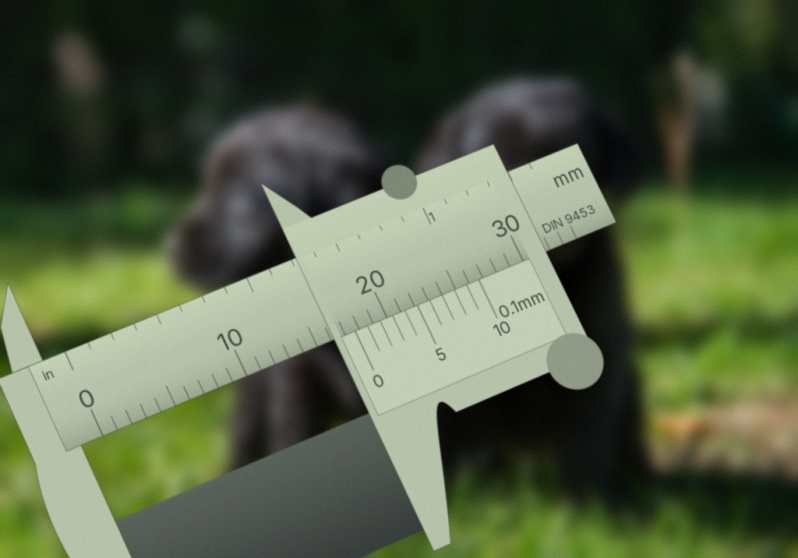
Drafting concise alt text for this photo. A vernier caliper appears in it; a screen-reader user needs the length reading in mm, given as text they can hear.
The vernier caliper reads 17.7 mm
